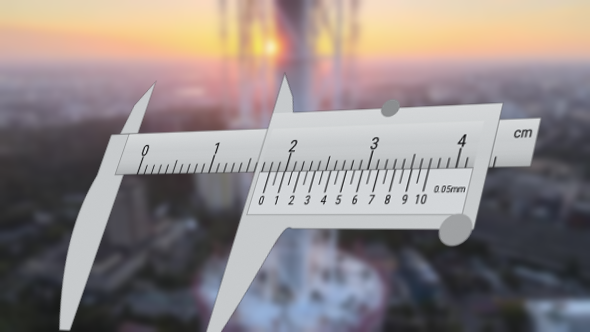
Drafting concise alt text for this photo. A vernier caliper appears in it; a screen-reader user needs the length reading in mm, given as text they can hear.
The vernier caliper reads 18.0 mm
